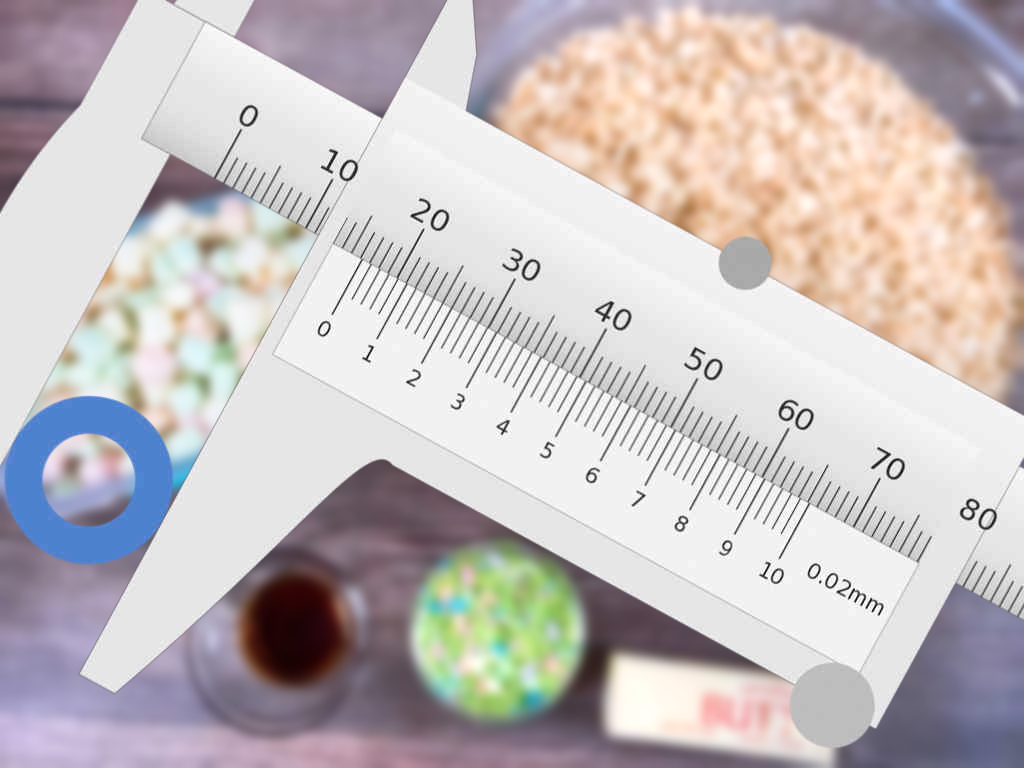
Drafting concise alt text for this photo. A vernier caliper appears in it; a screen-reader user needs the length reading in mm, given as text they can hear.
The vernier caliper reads 16.2 mm
